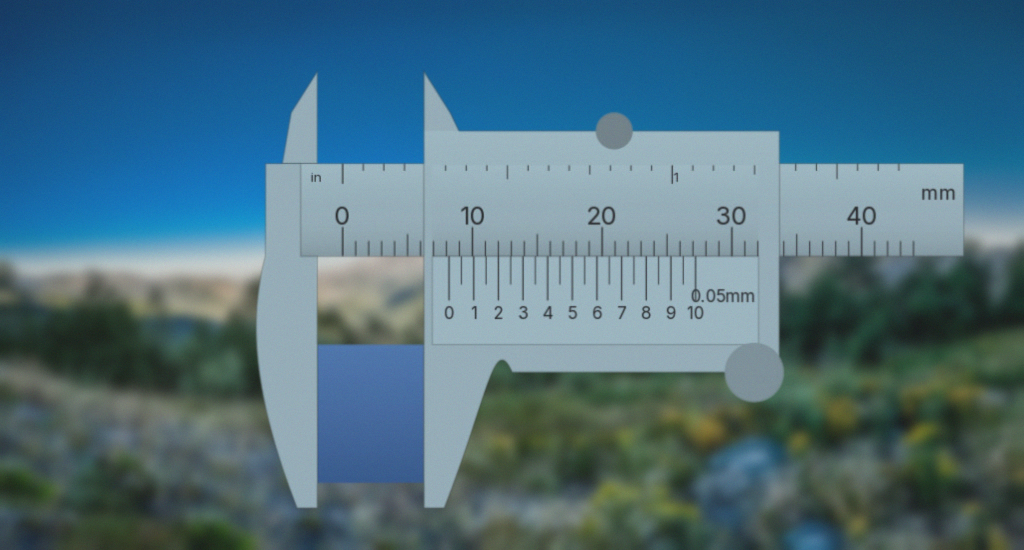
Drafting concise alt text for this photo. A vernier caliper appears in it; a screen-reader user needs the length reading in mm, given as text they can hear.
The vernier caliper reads 8.2 mm
